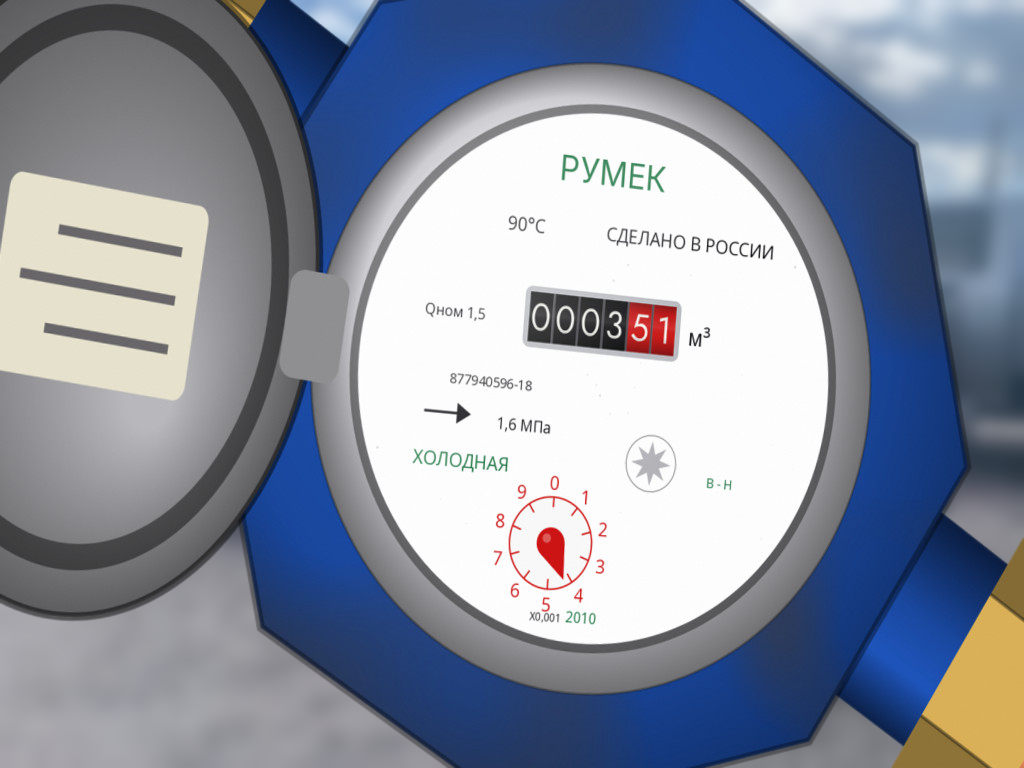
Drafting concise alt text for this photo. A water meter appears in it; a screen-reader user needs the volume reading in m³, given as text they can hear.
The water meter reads 3.514 m³
